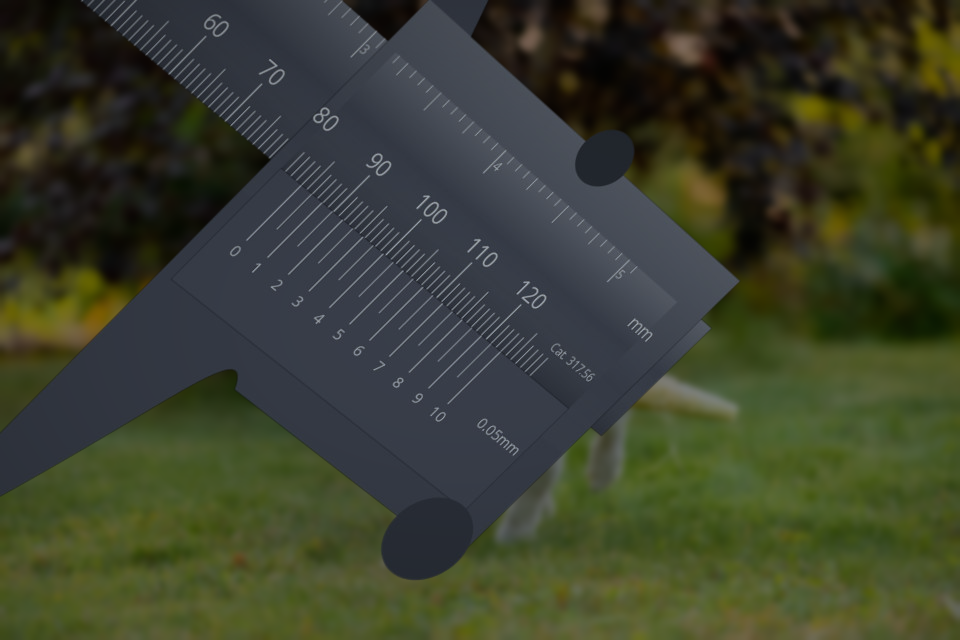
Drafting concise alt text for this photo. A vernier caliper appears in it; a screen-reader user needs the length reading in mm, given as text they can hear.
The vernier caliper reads 84.0 mm
